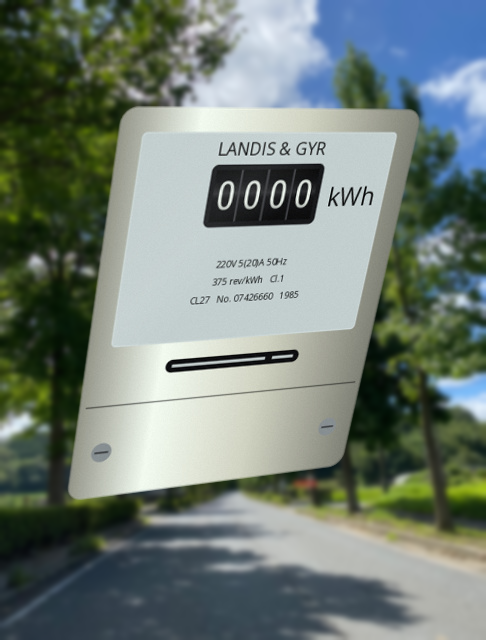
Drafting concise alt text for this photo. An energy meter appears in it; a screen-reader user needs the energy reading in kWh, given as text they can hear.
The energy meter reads 0 kWh
